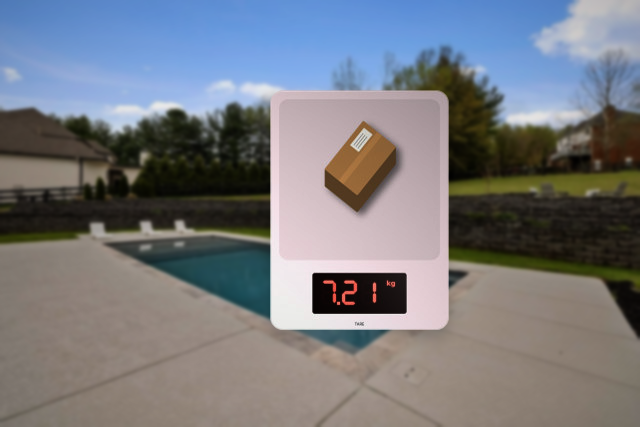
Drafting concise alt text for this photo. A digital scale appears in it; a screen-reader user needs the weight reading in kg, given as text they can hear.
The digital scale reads 7.21 kg
